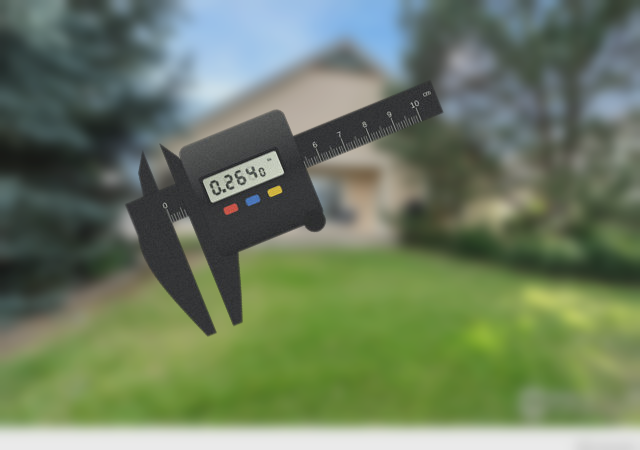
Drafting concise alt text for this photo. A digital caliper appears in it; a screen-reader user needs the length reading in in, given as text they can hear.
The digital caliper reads 0.2640 in
